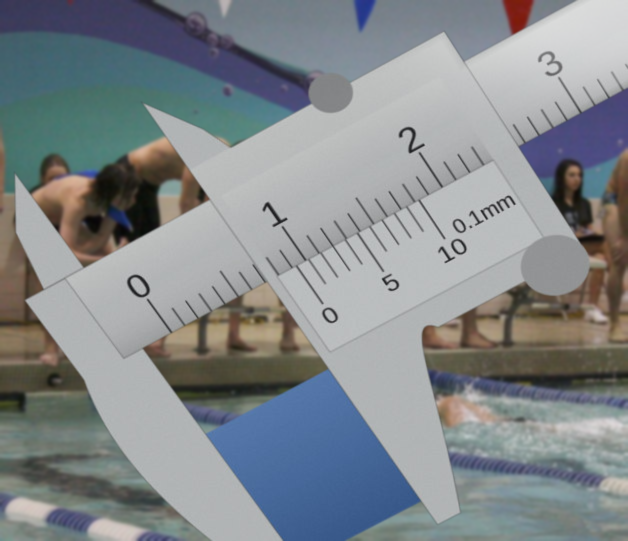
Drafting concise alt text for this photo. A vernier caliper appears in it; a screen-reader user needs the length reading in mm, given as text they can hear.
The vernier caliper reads 9.3 mm
